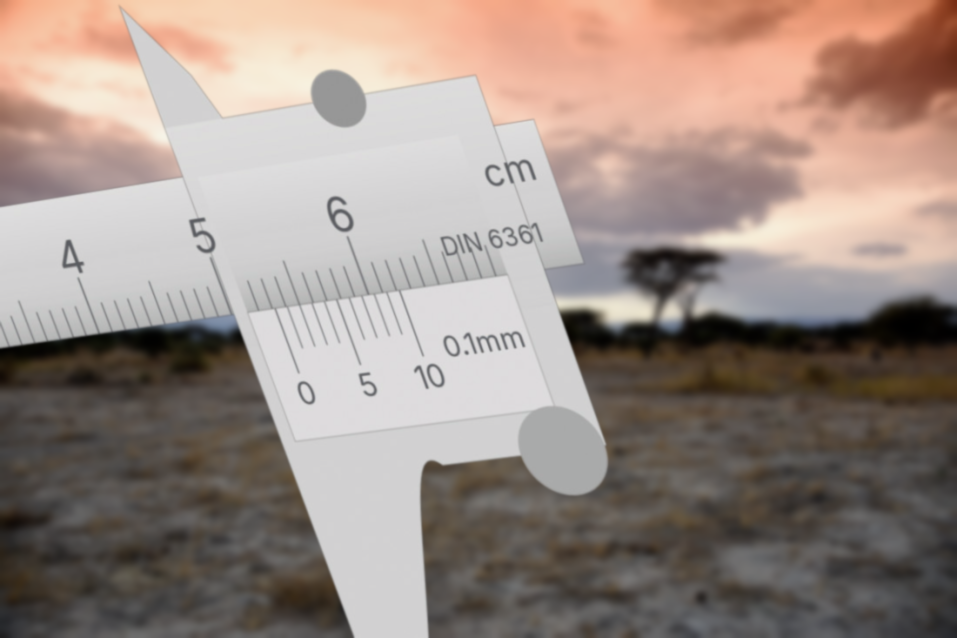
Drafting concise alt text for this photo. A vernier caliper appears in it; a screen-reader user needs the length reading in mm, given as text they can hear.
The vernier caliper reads 53.2 mm
